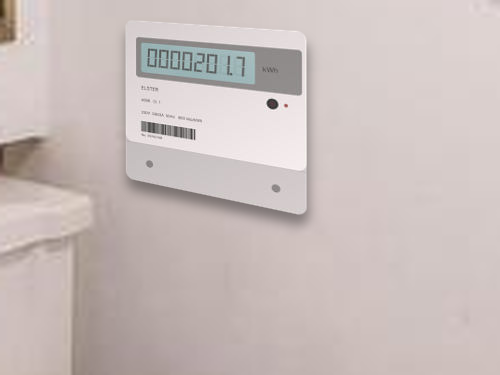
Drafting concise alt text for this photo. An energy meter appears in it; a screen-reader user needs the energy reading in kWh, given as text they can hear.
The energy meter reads 201.7 kWh
